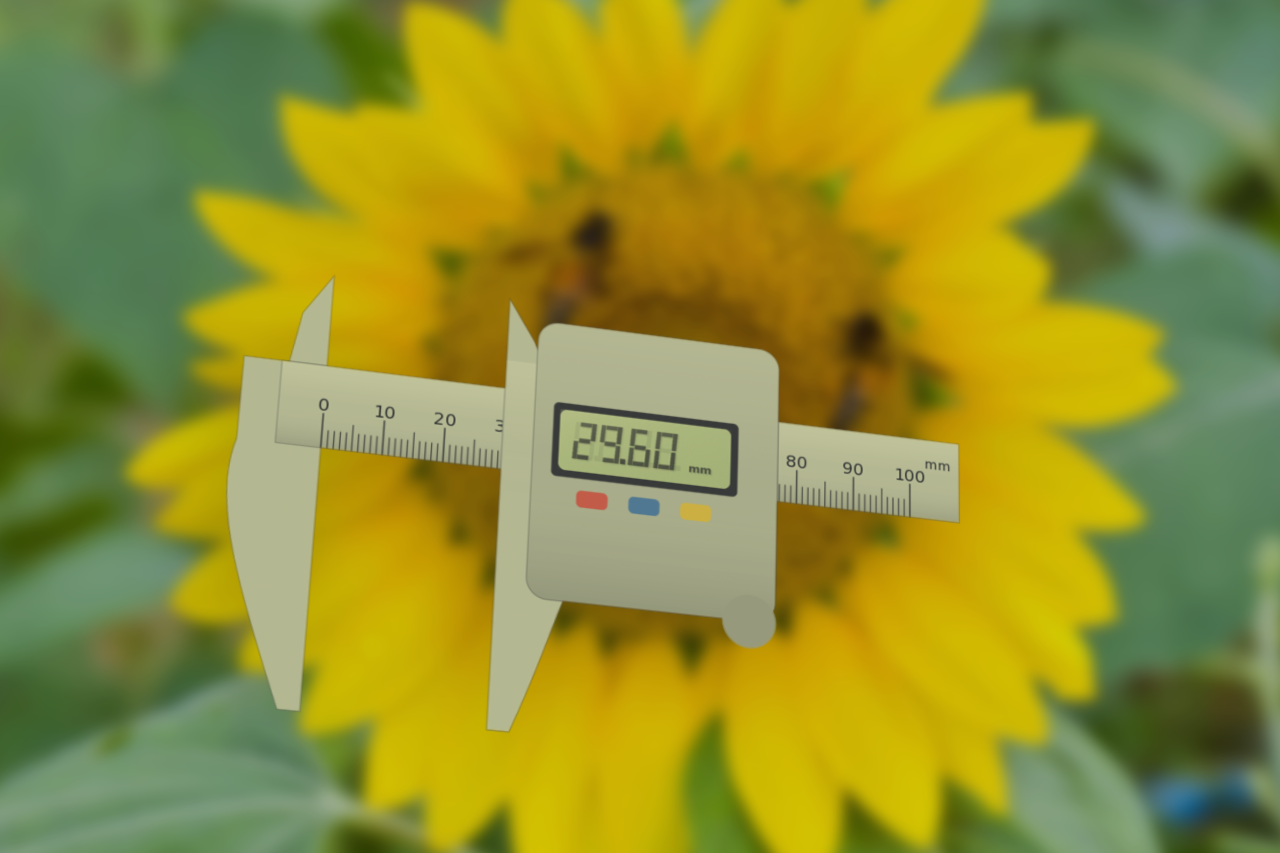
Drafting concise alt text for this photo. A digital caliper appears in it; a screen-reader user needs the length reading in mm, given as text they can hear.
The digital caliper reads 29.60 mm
